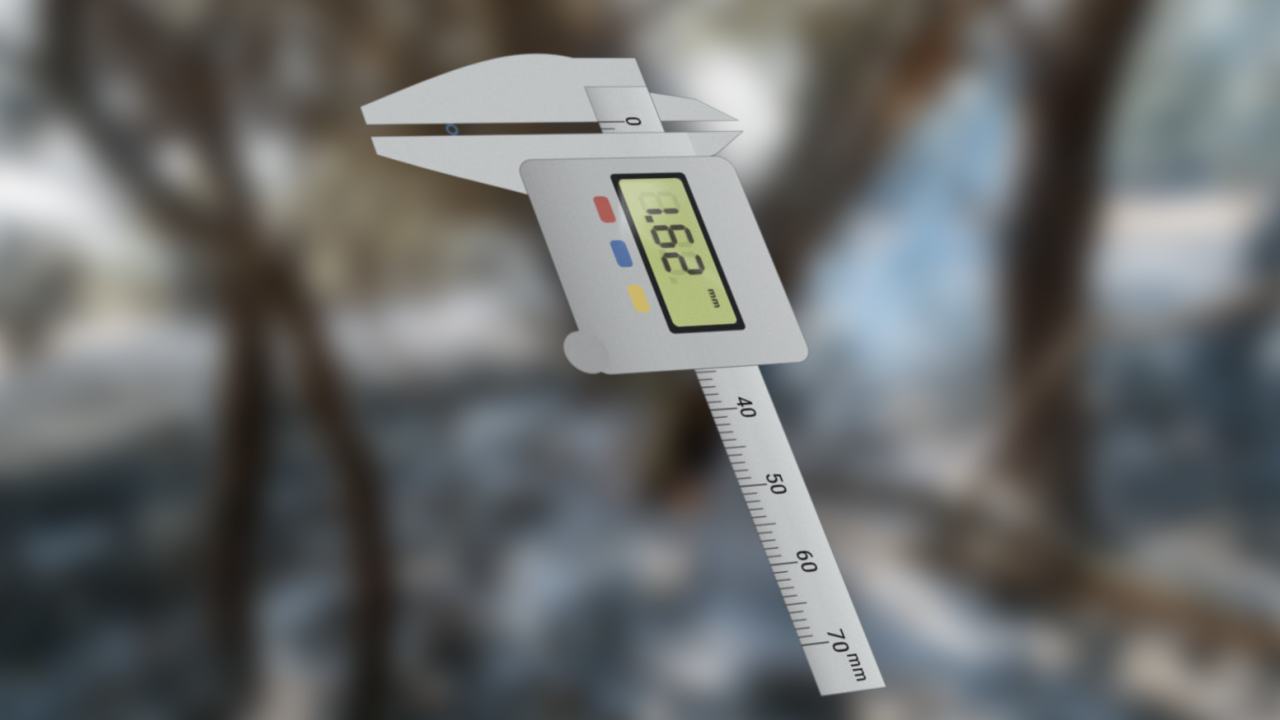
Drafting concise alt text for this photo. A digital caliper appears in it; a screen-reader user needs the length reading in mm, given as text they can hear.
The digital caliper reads 1.62 mm
